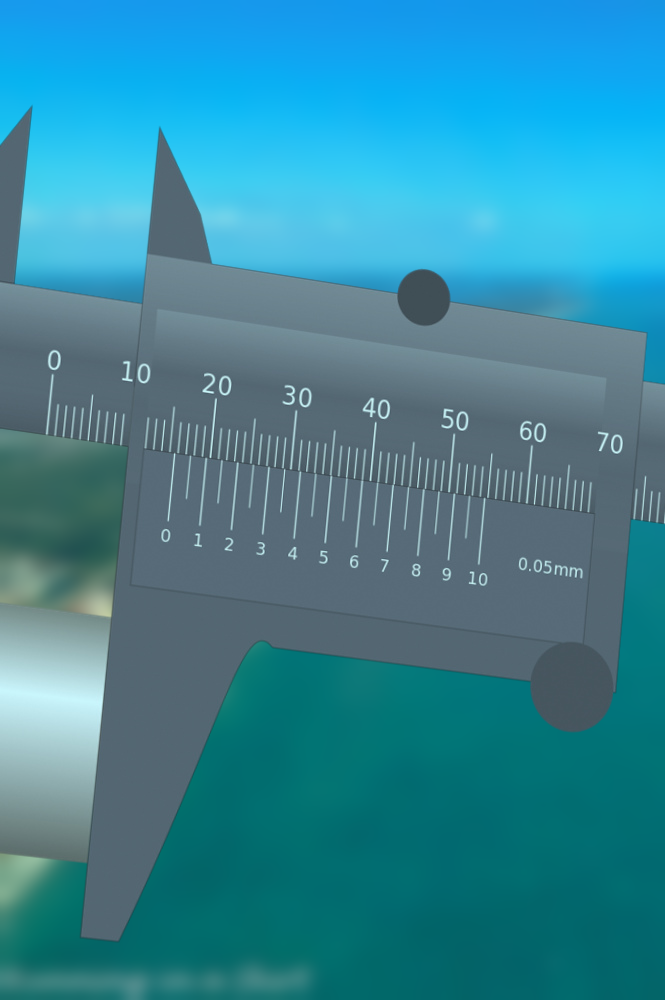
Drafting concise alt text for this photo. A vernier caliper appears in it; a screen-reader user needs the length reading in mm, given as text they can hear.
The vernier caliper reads 15.6 mm
